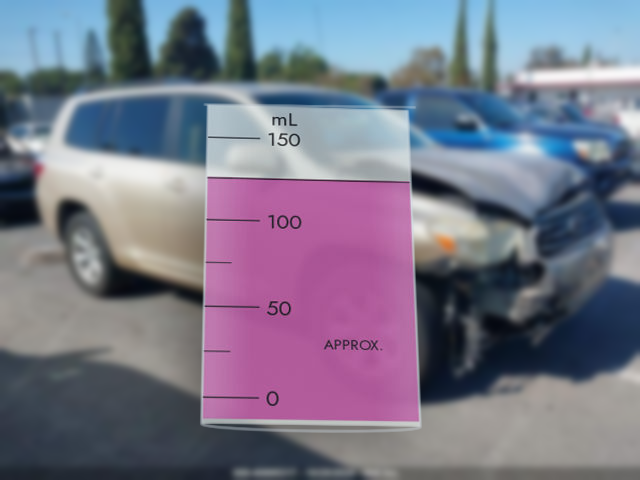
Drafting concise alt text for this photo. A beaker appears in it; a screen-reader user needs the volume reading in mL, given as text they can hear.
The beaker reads 125 mL
